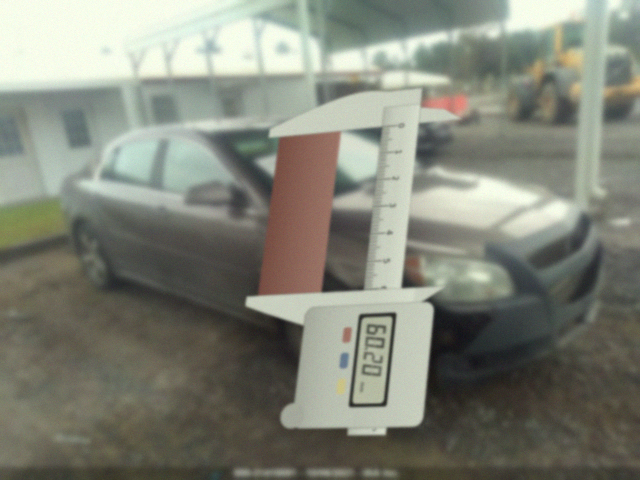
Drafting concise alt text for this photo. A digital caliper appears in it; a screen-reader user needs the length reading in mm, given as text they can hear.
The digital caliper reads 60.20 mm
